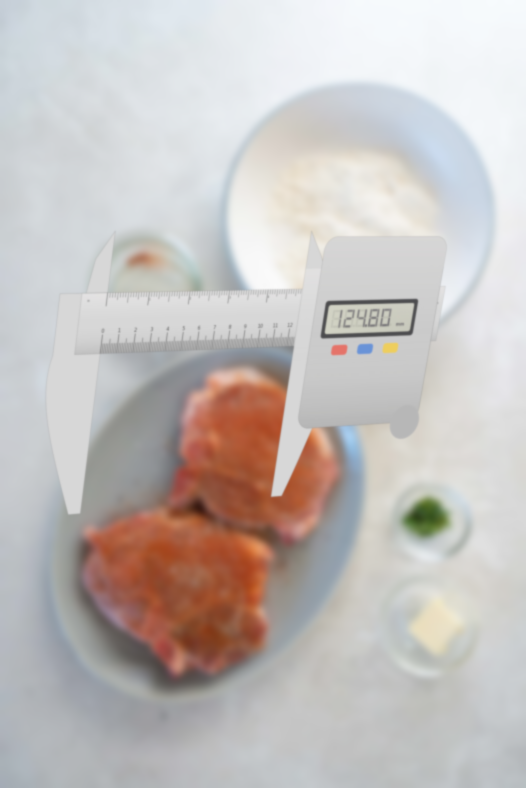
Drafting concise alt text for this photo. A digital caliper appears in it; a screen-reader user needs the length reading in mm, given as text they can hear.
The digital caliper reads 124.80 mm
